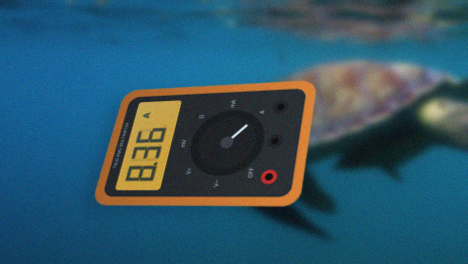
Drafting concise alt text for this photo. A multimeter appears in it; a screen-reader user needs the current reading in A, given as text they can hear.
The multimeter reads 8.36 A
